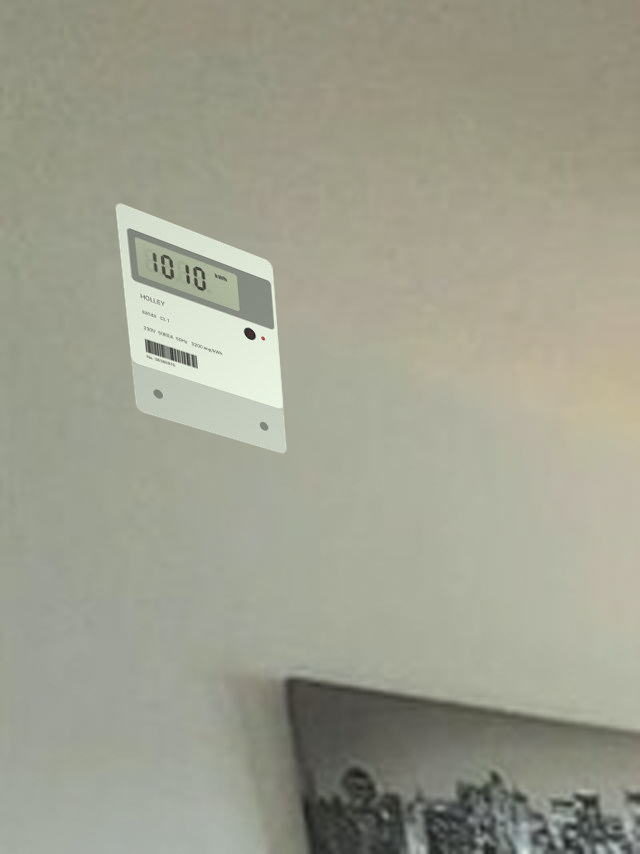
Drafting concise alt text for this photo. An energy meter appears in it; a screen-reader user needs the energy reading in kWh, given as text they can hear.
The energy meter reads 1010 kWh
